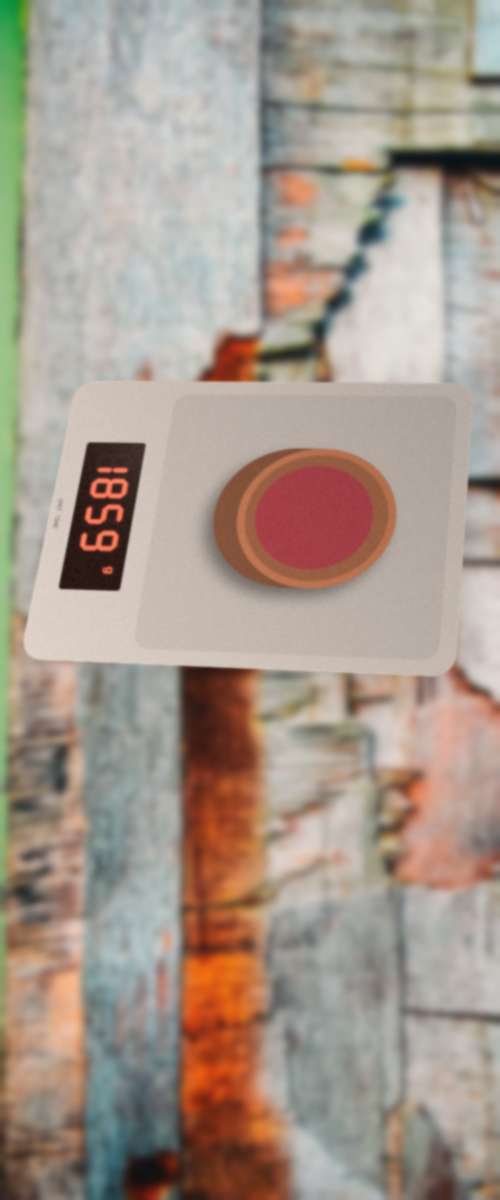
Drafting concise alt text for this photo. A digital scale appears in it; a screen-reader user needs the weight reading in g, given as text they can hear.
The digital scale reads 1859 g
